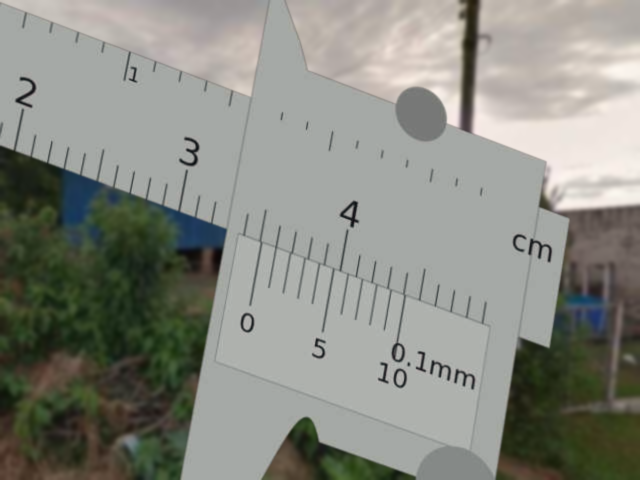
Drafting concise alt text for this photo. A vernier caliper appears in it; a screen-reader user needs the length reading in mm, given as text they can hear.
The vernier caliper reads 35.1 mm
